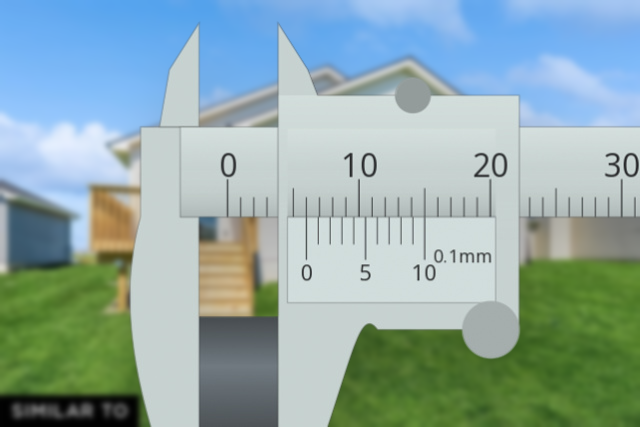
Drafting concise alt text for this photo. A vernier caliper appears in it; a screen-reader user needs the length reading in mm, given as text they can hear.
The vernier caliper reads 6.0 mm
